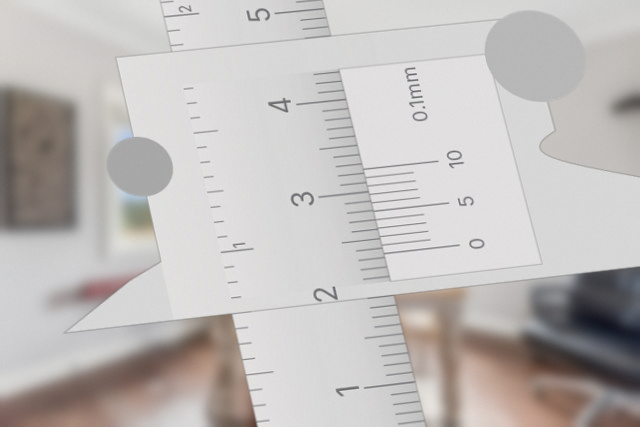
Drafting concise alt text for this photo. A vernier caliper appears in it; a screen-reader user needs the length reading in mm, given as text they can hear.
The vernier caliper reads 23.4 mm
